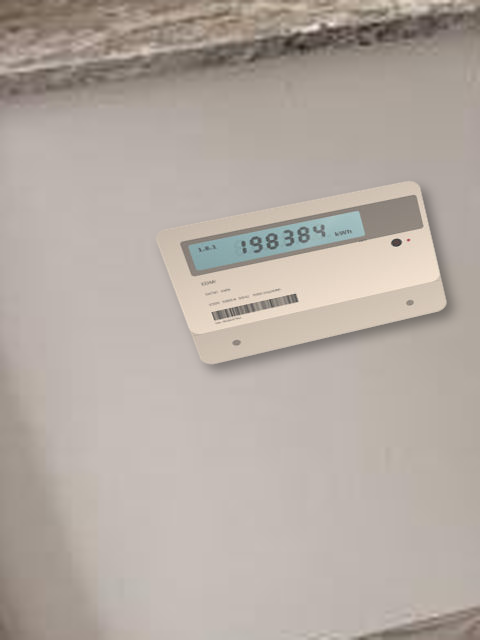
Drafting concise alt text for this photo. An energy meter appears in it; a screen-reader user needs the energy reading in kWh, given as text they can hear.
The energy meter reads 198384 kWh
